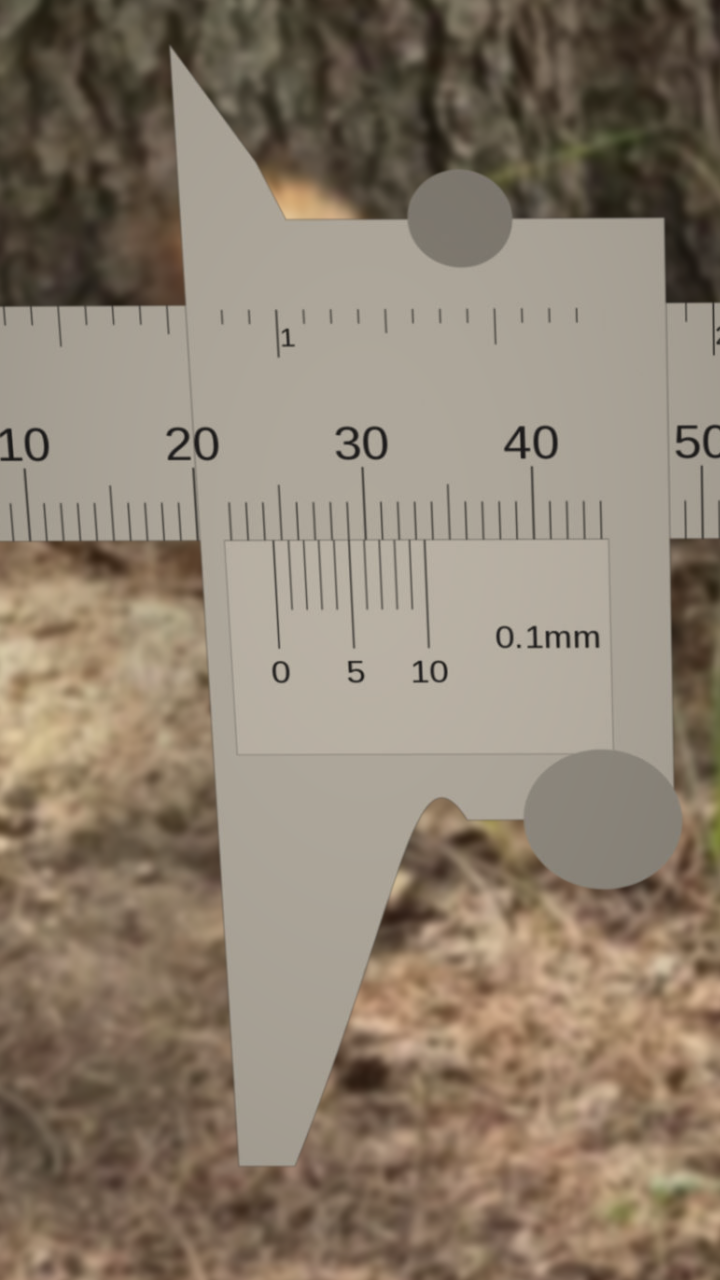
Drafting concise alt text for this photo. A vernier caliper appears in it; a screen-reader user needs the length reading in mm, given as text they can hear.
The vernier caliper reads 24.5 mm
